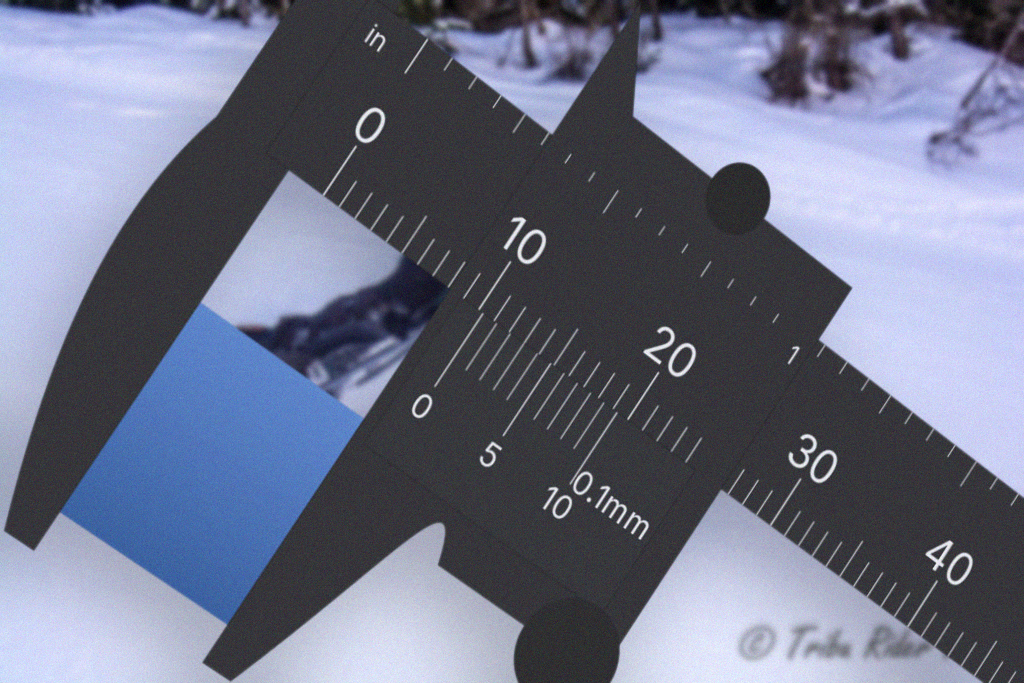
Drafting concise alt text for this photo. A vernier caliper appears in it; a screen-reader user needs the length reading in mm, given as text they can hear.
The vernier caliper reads 10.3 mm
